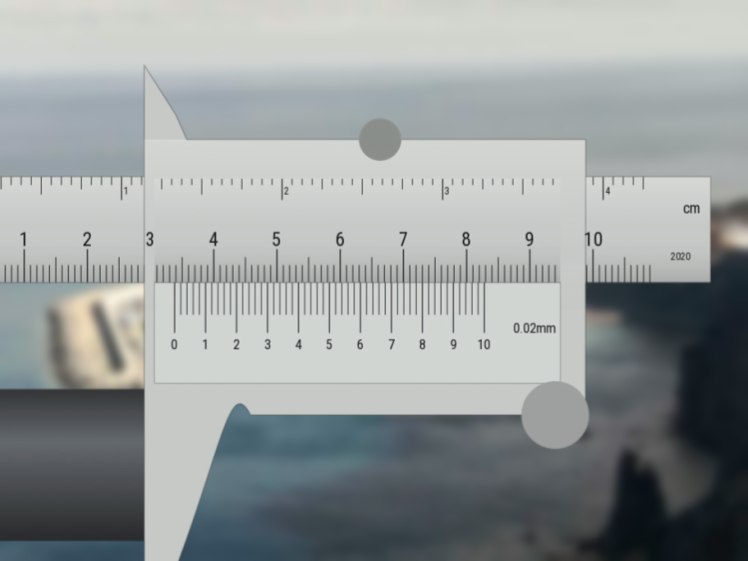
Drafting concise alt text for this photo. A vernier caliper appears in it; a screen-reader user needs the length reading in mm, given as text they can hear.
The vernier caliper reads 33.8 mm
